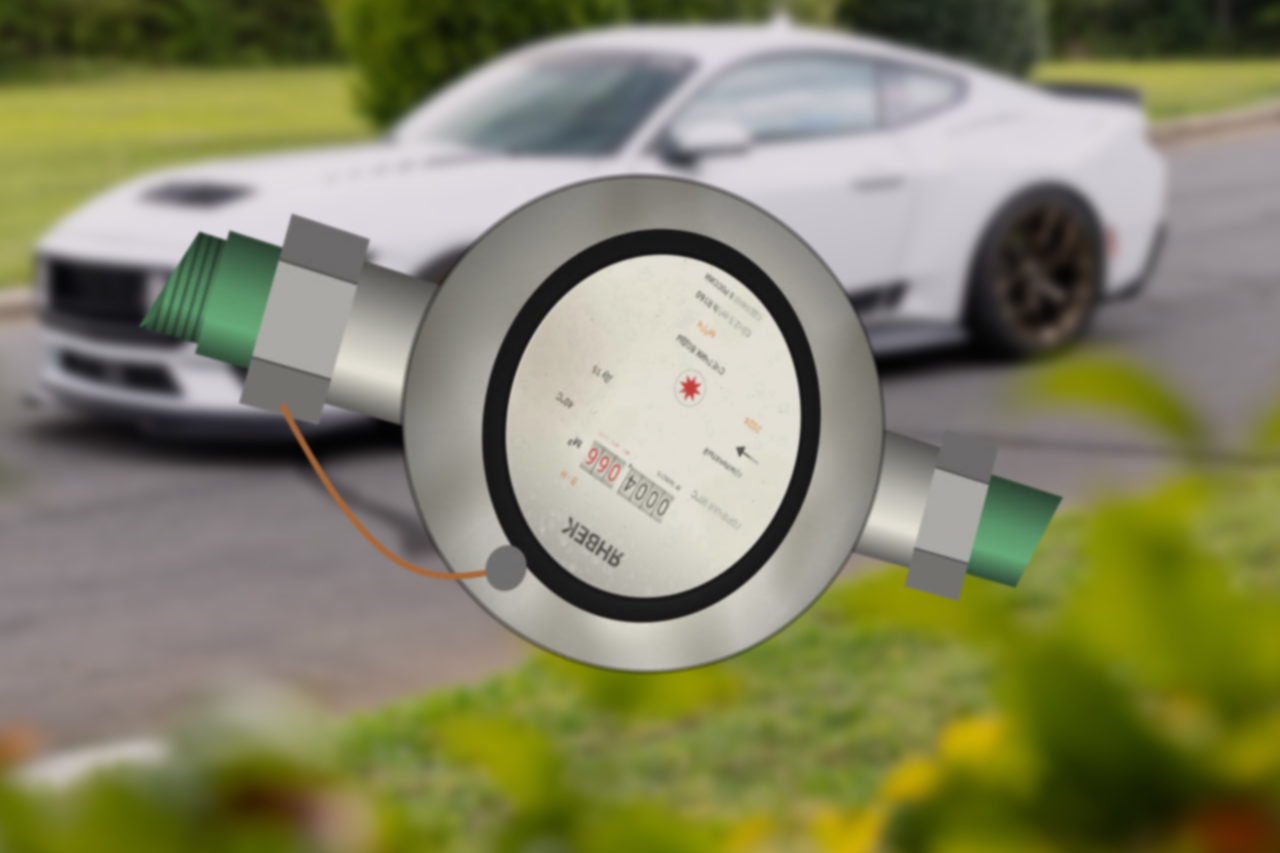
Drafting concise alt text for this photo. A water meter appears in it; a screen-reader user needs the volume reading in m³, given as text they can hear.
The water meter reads 4.066 m³
